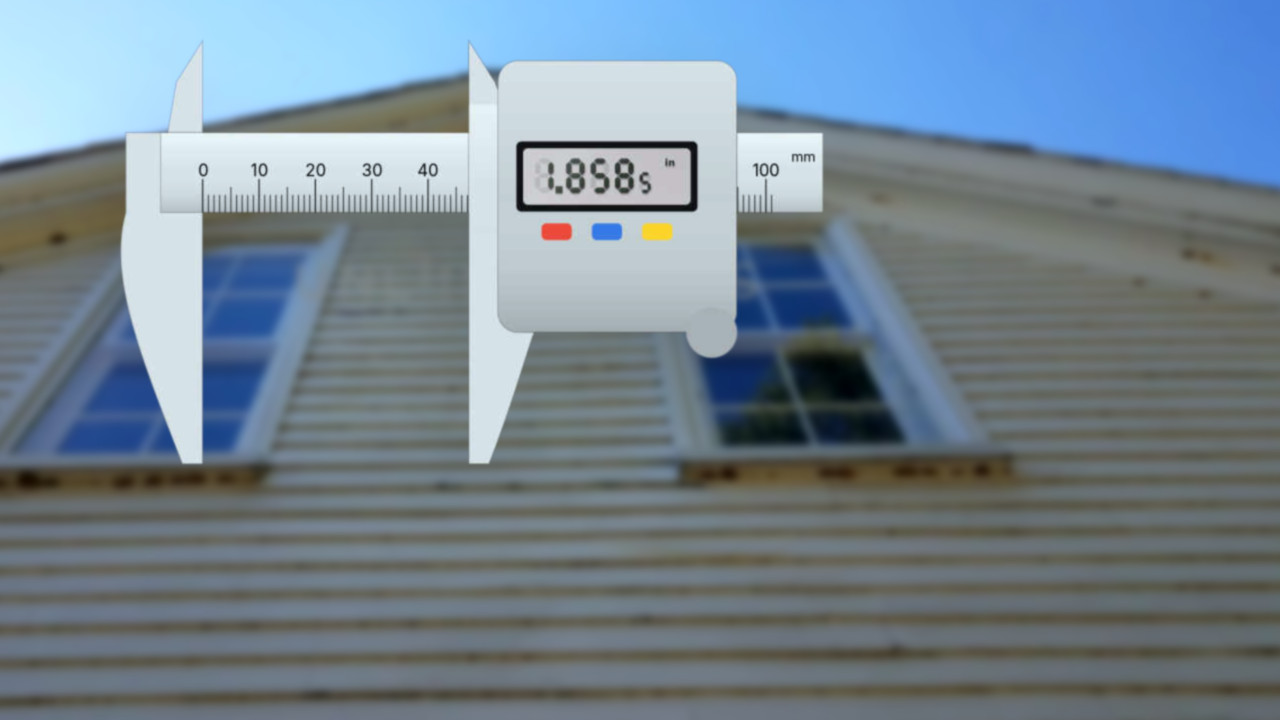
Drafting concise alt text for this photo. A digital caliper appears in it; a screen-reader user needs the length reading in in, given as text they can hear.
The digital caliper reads 1.8585 in
